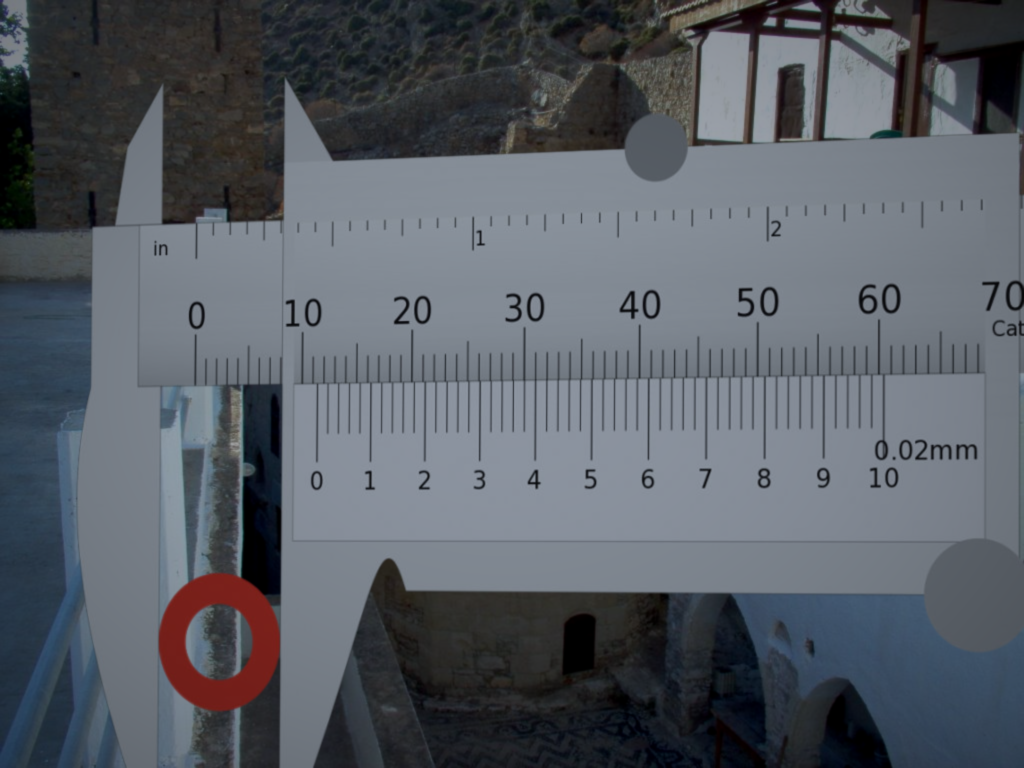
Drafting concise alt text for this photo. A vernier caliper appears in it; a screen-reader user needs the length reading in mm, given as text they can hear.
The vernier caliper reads 11.4 mm
